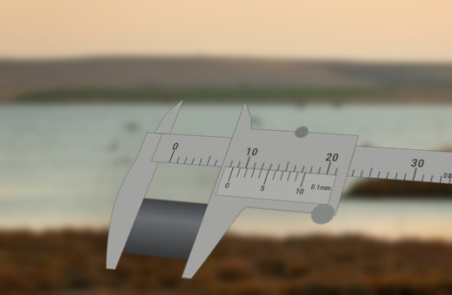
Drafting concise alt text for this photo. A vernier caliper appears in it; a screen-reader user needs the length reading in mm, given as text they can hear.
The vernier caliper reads 8.4 mm
